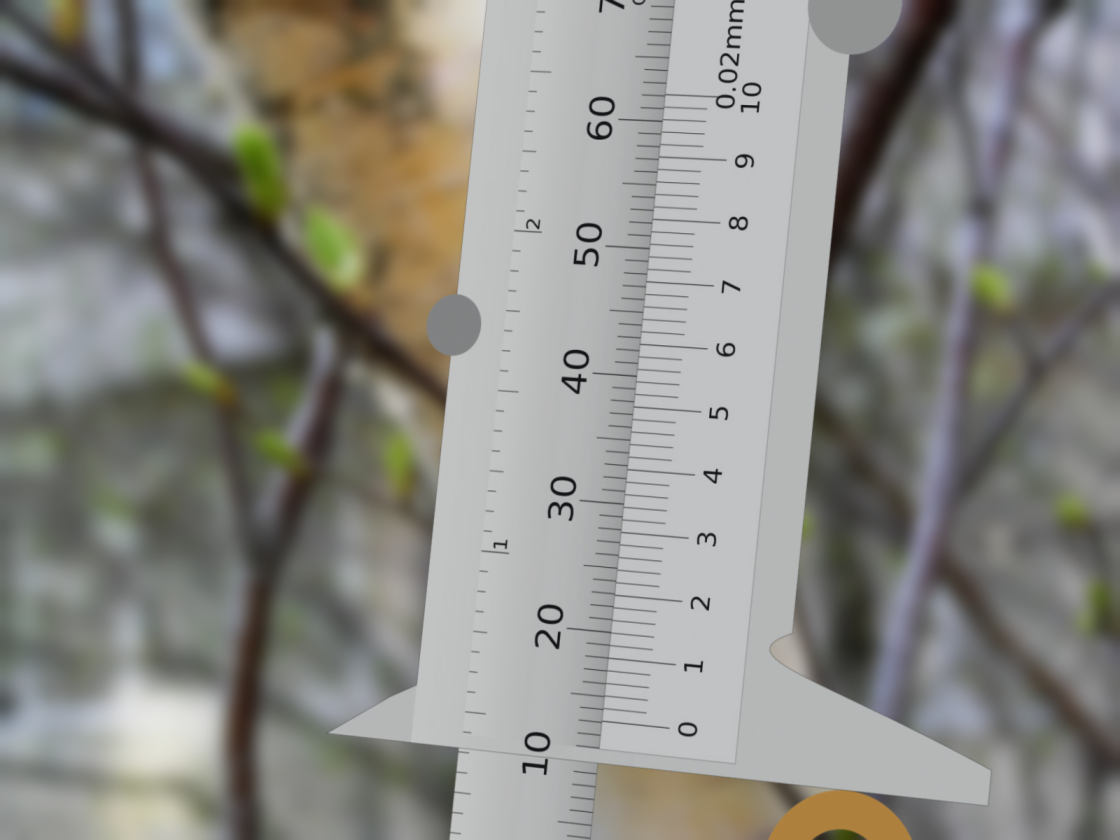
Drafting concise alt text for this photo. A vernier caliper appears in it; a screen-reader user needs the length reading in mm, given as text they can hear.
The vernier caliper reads 13.1 mm
